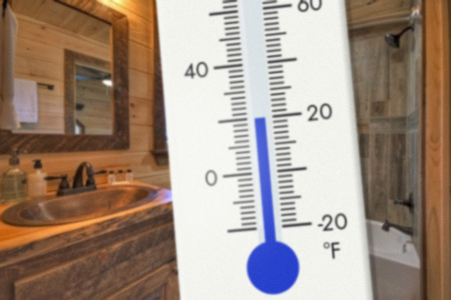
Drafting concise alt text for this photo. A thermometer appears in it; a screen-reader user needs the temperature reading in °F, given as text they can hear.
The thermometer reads 20 °F
